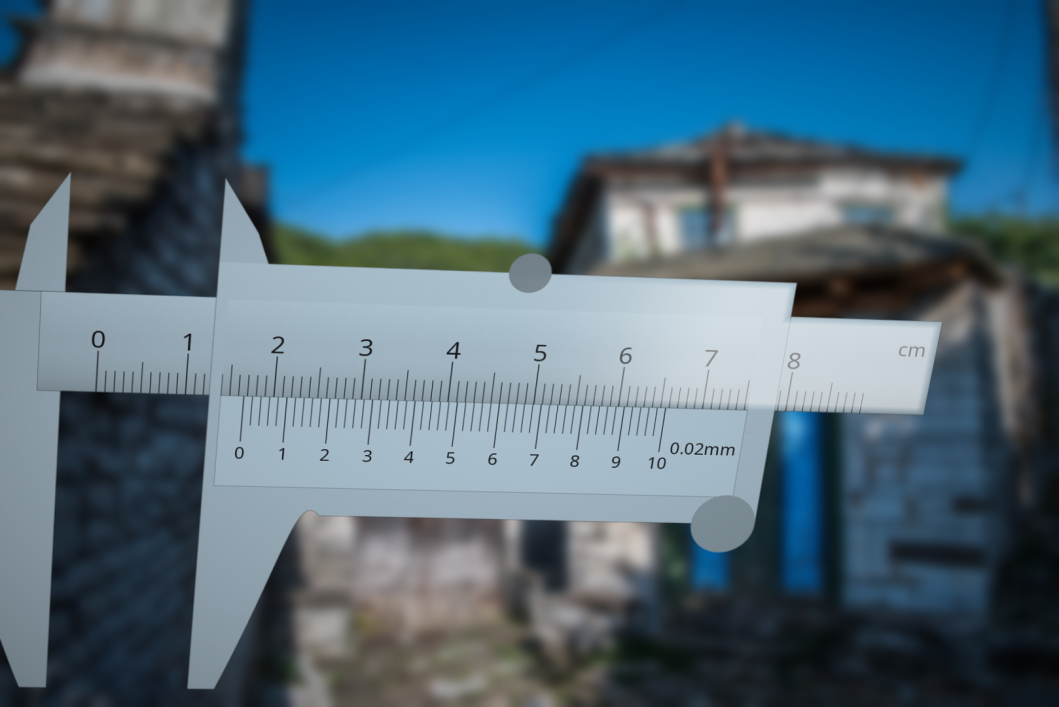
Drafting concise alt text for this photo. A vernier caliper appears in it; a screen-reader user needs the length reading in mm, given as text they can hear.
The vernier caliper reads 16.6 mm
